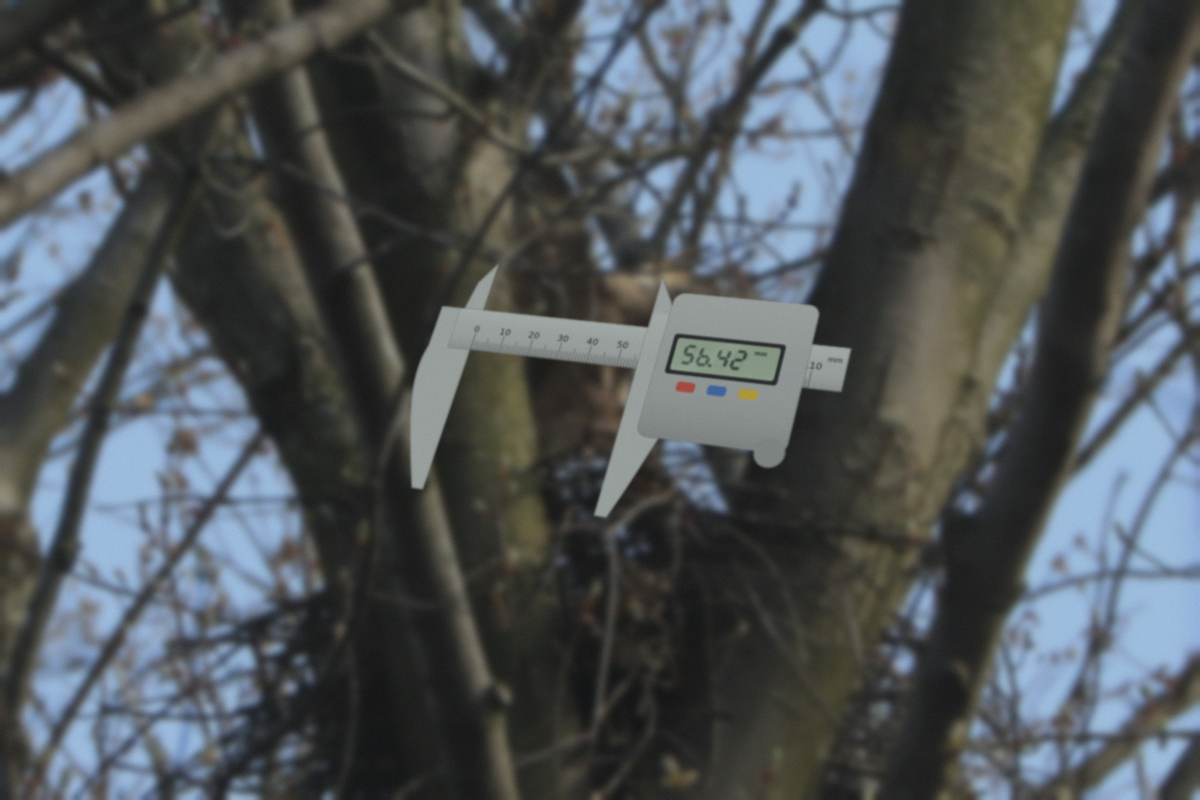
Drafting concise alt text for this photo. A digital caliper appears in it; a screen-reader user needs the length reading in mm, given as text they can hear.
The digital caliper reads 56.42 mm
